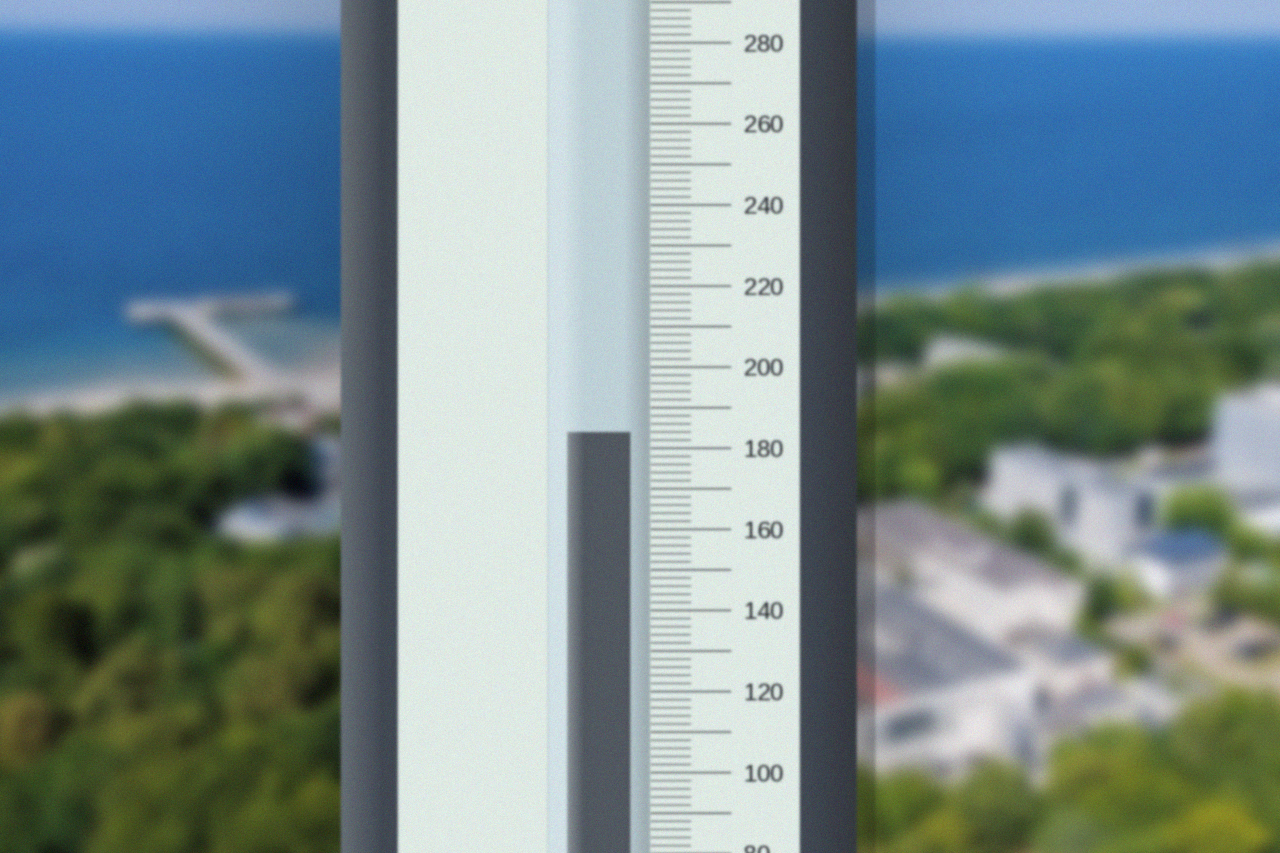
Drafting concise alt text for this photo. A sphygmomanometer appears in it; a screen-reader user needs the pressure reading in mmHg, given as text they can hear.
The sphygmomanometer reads 184 mmHg
